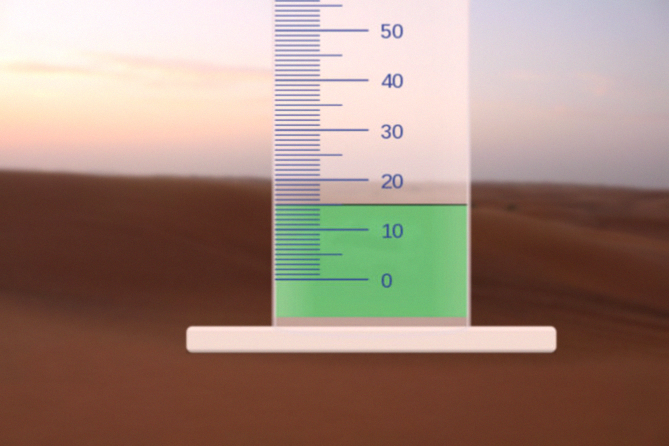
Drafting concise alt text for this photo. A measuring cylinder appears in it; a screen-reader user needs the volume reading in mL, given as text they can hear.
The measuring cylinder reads 15 mL
